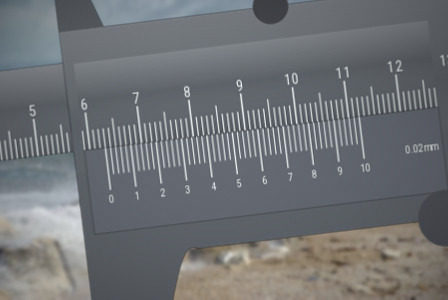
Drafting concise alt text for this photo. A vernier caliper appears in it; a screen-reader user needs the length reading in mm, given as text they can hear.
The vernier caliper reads 63.0 mm
